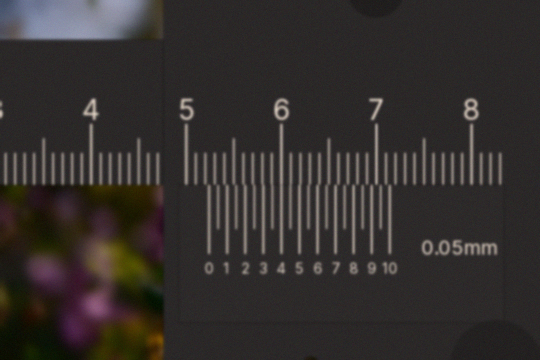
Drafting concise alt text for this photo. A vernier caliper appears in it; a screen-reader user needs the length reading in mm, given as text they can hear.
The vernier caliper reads 52.4 mm
